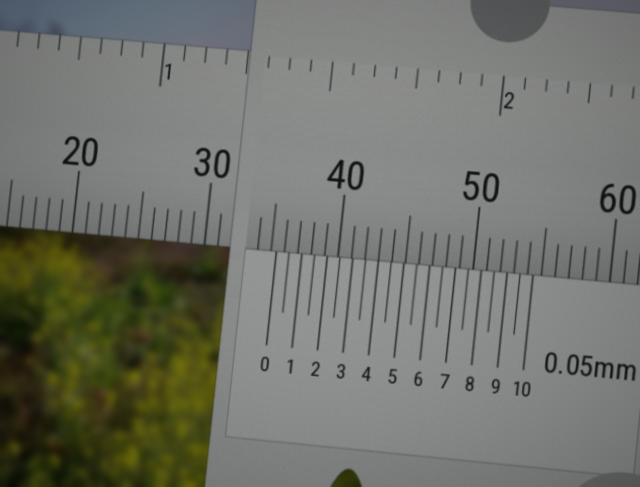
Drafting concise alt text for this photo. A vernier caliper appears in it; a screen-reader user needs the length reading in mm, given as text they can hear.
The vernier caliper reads 35.4 mm
